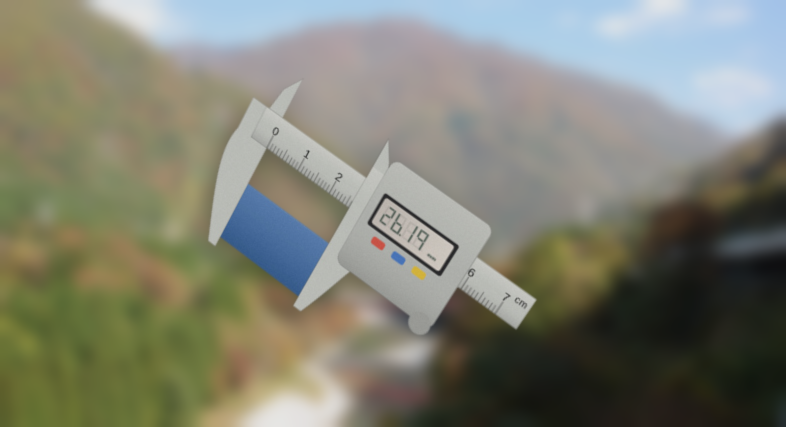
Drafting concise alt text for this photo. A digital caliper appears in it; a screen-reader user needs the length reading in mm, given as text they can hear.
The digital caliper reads 26.19 mm
